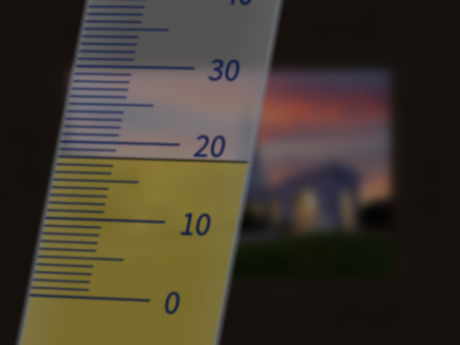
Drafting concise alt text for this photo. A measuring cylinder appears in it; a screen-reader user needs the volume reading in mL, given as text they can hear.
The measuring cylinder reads 18 mL
